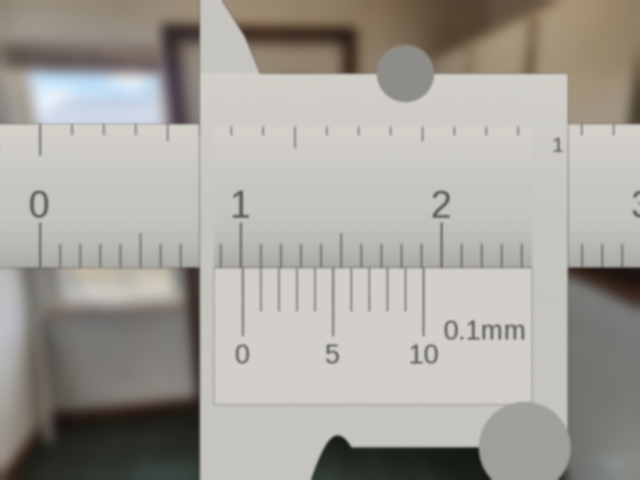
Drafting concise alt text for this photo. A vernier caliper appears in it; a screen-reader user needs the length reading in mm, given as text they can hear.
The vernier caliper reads 10.1 mm
